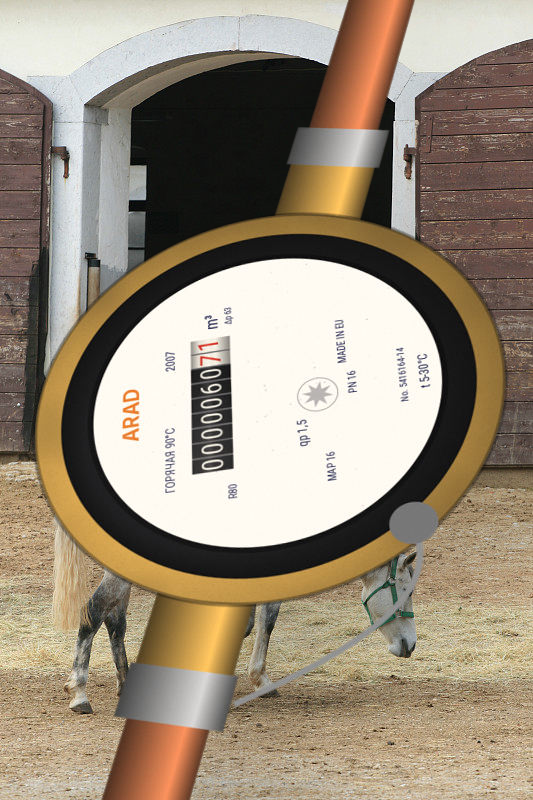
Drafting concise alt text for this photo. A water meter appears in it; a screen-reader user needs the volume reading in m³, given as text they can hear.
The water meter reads 60.71 m³
